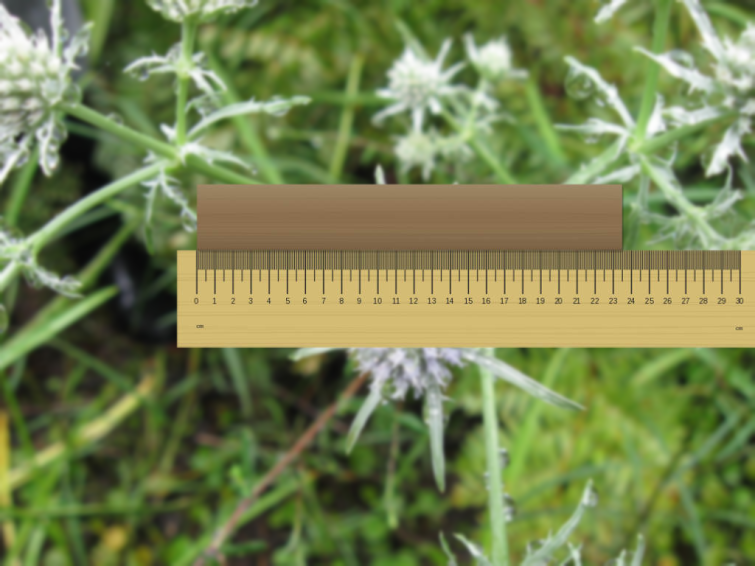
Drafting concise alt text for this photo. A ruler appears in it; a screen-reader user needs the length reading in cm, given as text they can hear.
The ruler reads 23.5 cm
